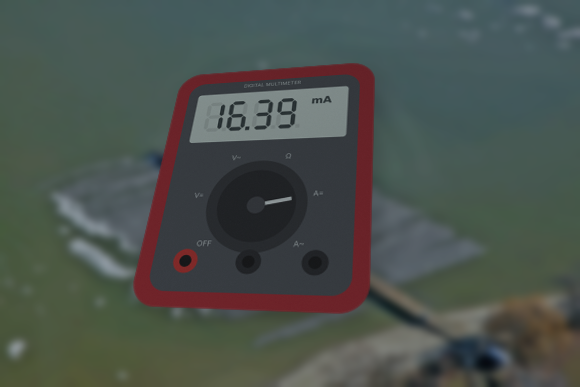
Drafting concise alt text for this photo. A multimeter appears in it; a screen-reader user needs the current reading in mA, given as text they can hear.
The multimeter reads 16.39 mA
